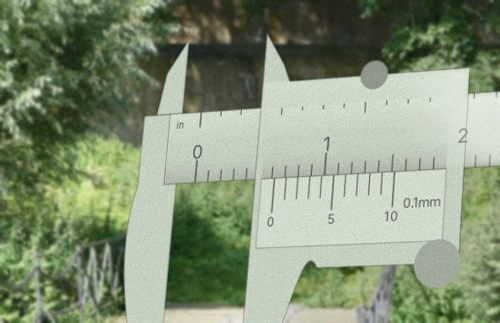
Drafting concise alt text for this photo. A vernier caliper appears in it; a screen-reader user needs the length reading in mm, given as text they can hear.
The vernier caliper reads 6.2 mm
